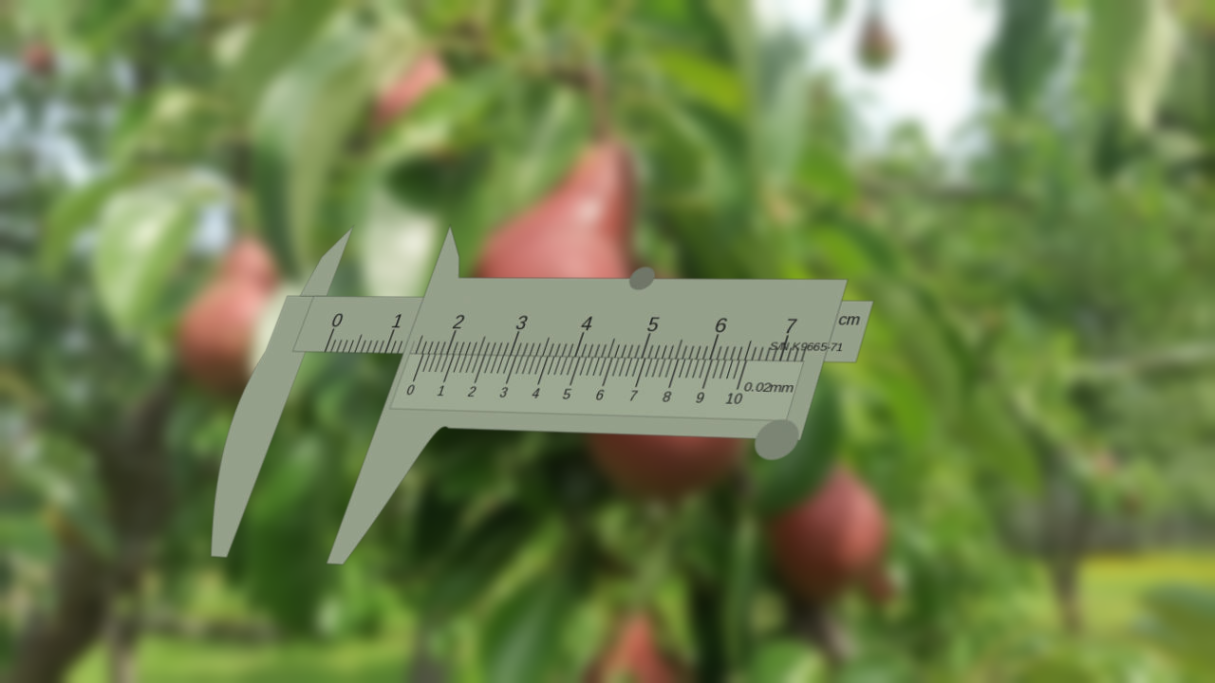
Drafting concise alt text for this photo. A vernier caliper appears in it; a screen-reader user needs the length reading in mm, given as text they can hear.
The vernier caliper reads 16.2 mm
